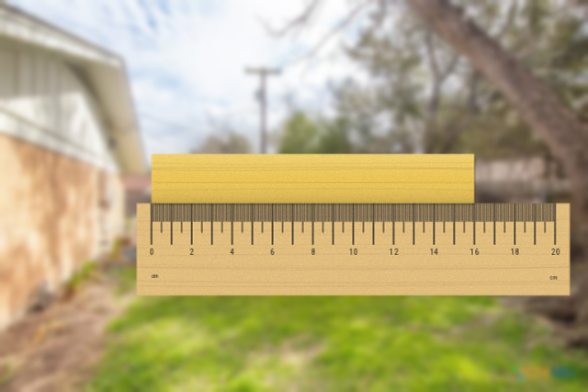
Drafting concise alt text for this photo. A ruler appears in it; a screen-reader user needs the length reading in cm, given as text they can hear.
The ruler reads 16 cm
